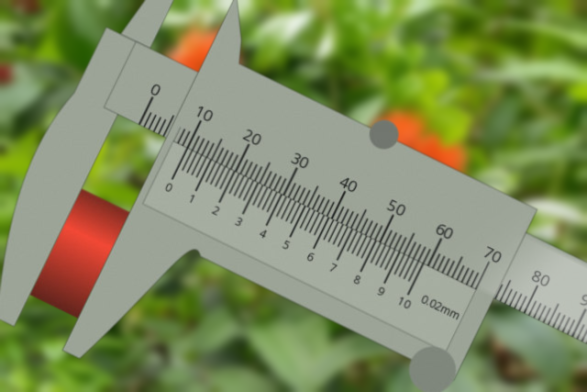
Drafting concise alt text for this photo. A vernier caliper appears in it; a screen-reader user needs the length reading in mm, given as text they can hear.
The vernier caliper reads 10.0 mm
